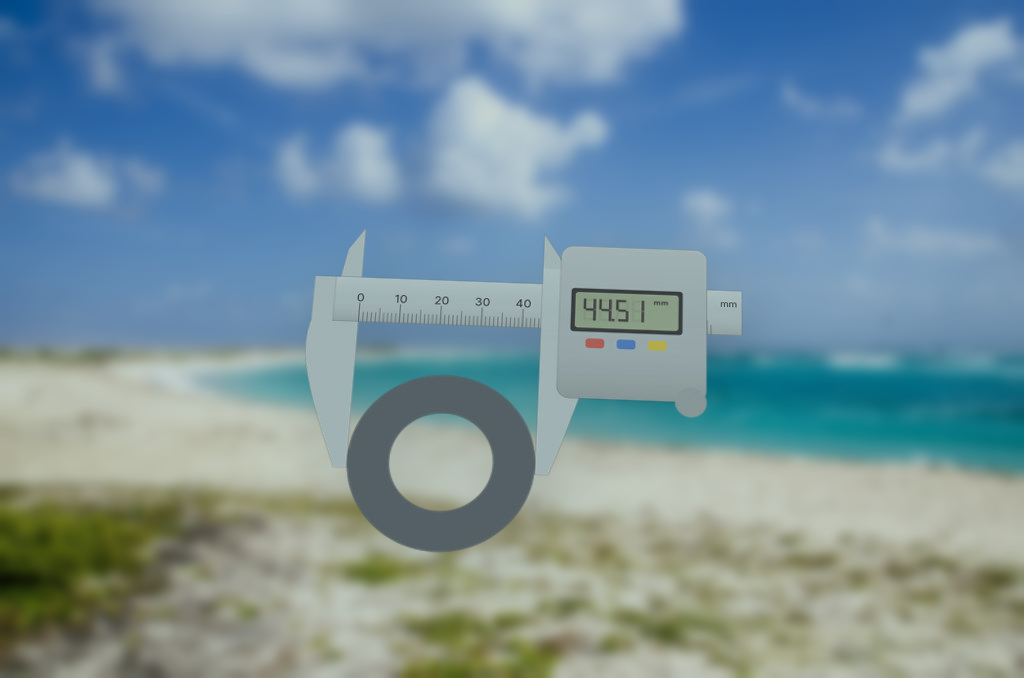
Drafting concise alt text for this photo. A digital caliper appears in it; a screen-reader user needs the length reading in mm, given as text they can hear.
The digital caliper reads 44.51 mm
